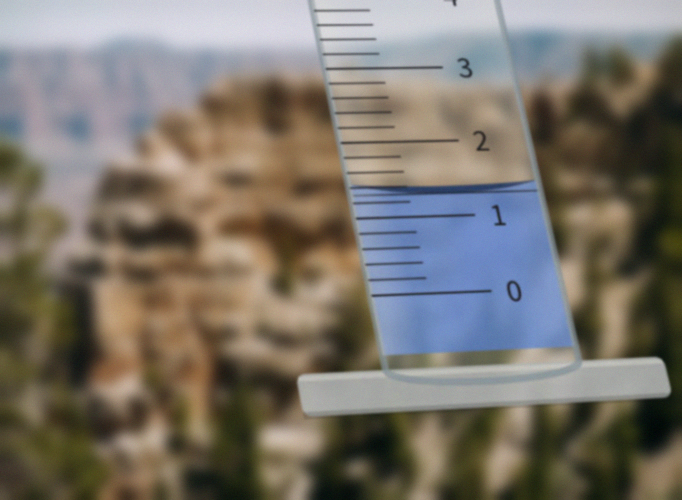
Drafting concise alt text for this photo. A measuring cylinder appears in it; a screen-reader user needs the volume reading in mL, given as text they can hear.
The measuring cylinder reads 1.3 mL
